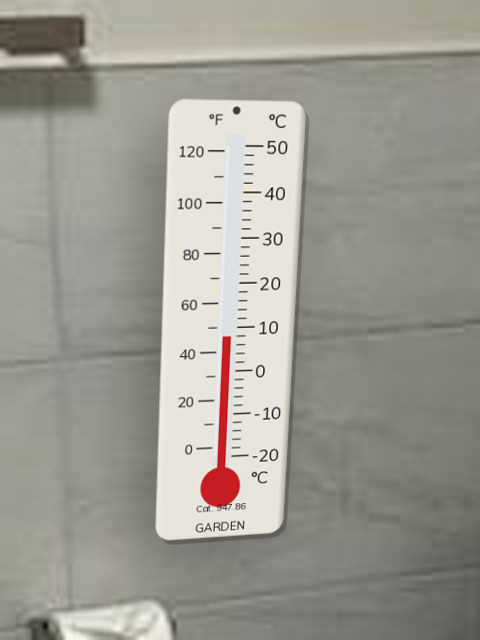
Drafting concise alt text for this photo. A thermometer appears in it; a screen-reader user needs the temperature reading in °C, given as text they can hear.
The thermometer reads 8 °C
